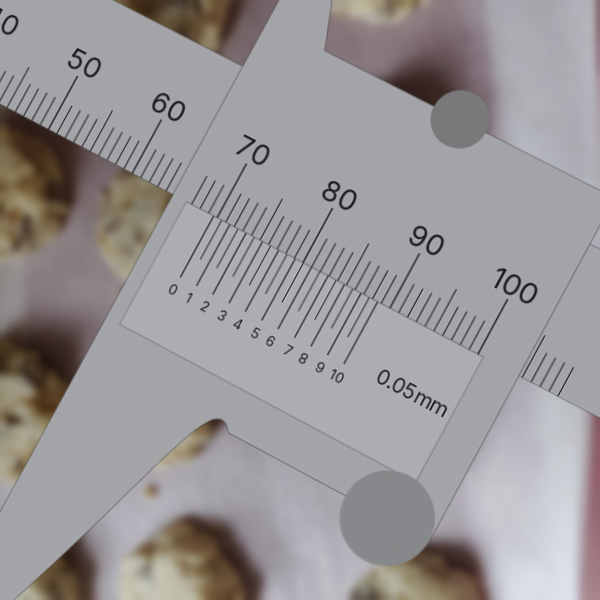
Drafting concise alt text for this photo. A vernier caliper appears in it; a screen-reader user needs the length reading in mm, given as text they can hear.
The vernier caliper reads 69.6 mm
